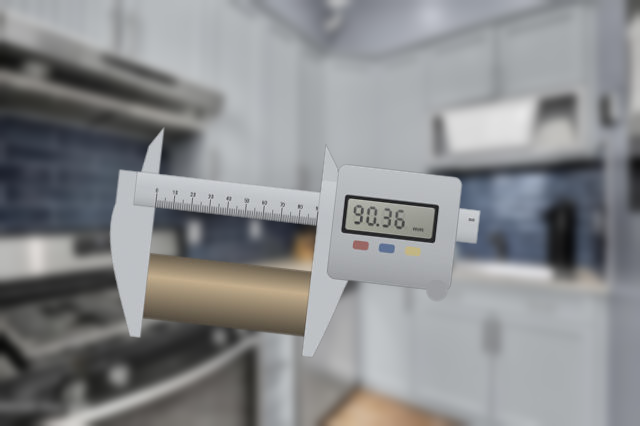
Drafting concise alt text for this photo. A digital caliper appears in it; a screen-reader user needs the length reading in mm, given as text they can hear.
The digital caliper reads 90.36 mm
